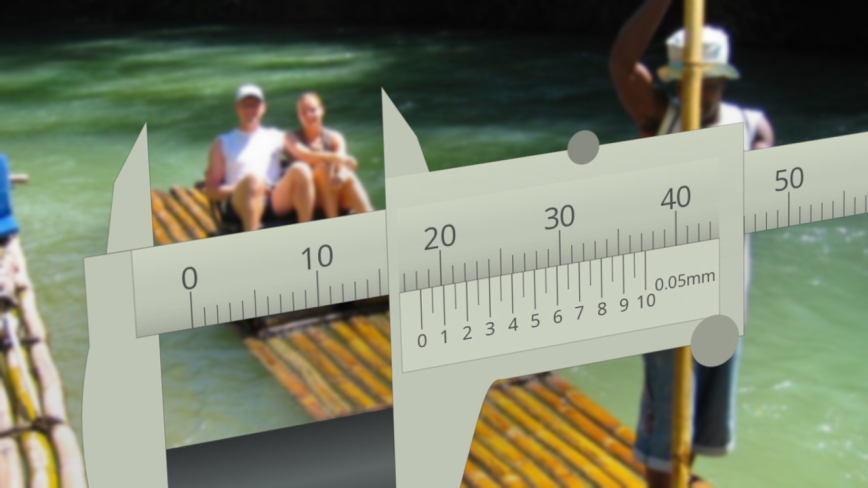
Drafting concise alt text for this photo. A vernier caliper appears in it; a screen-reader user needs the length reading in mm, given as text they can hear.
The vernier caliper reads 18.3 mm
